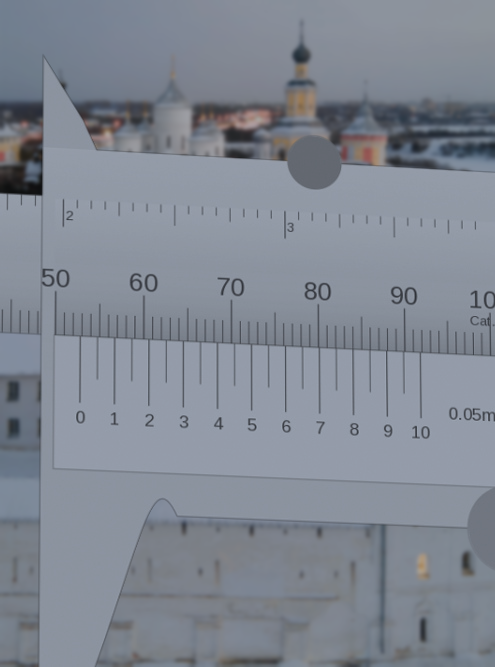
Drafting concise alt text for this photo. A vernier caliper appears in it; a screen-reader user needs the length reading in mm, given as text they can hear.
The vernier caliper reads 52.8 mm
